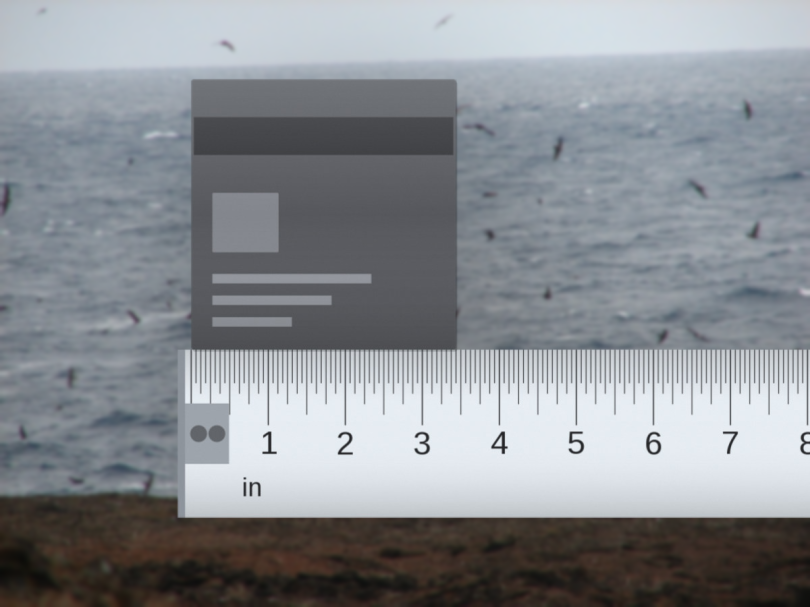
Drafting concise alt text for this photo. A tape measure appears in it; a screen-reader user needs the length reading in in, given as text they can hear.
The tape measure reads 3.4375 in
